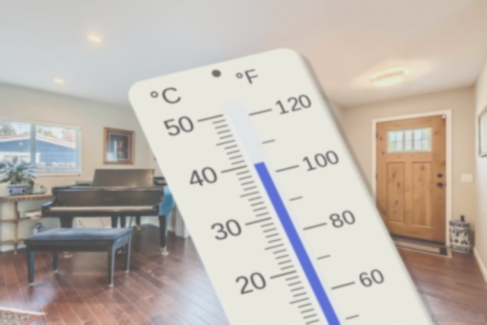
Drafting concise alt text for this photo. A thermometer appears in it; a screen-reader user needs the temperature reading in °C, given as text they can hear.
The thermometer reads 40 °C
